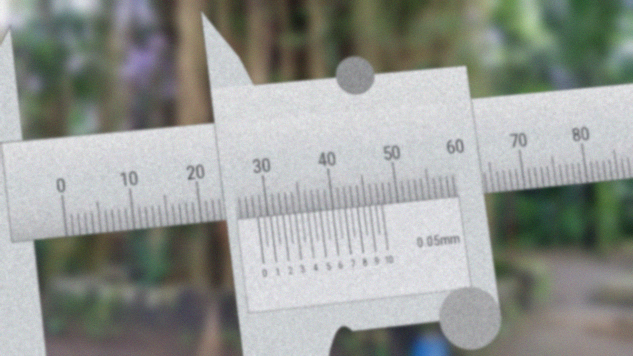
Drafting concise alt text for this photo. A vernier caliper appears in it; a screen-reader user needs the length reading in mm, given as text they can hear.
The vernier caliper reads 28.5 mm
